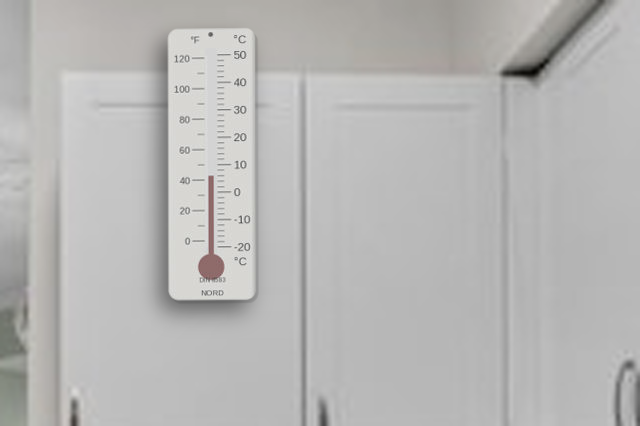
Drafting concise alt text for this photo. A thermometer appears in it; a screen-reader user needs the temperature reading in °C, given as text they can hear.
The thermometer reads 6 °C
